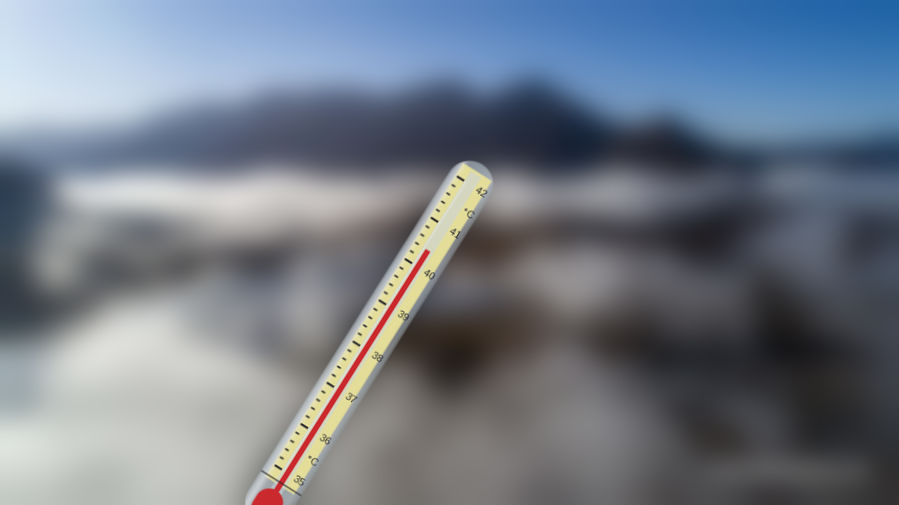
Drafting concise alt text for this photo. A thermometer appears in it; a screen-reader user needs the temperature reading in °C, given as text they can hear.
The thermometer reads 40.4 °C
